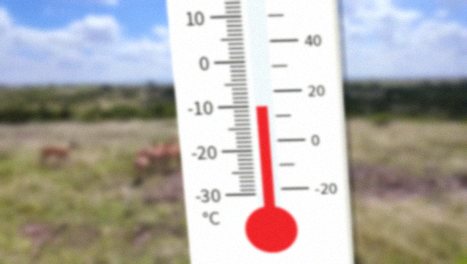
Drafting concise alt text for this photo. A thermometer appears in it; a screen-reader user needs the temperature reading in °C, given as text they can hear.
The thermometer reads -10 °C
